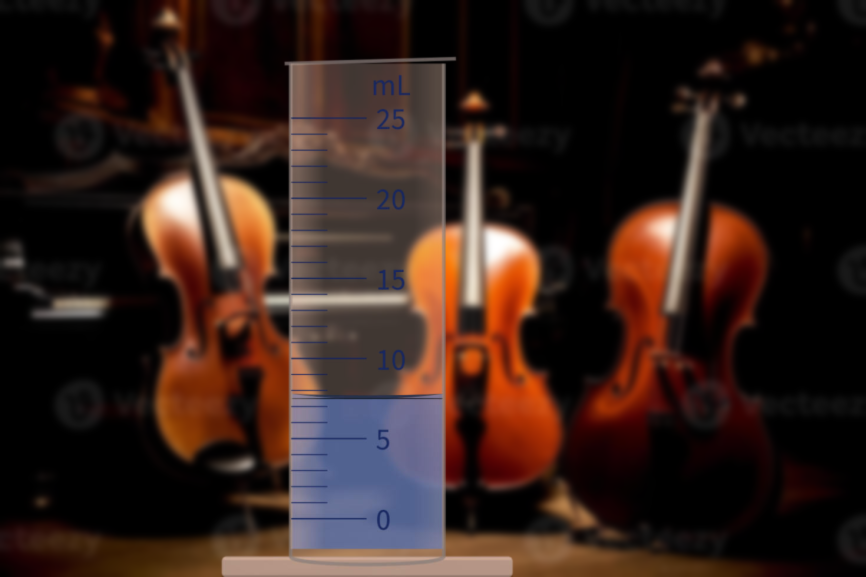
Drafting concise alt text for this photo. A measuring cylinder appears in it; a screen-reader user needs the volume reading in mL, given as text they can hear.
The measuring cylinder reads 7.5 mL
